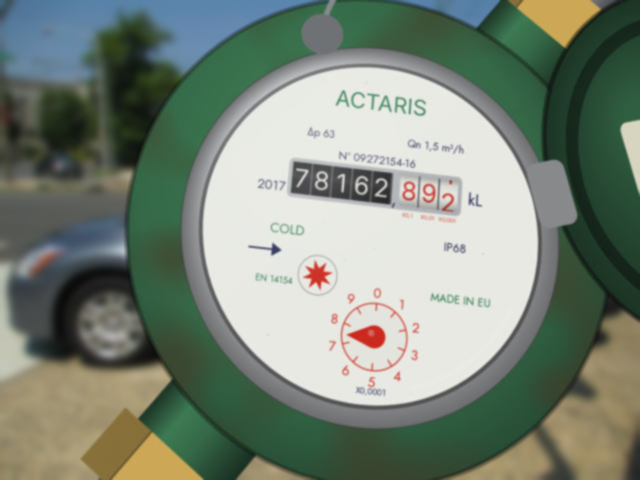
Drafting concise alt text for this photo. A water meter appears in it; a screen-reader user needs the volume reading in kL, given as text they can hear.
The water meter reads 78162.8917 kL
